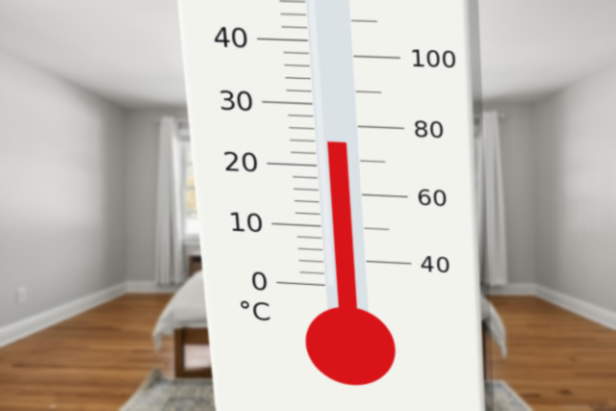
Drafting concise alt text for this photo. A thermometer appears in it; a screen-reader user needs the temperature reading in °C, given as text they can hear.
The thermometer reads 24 °C
